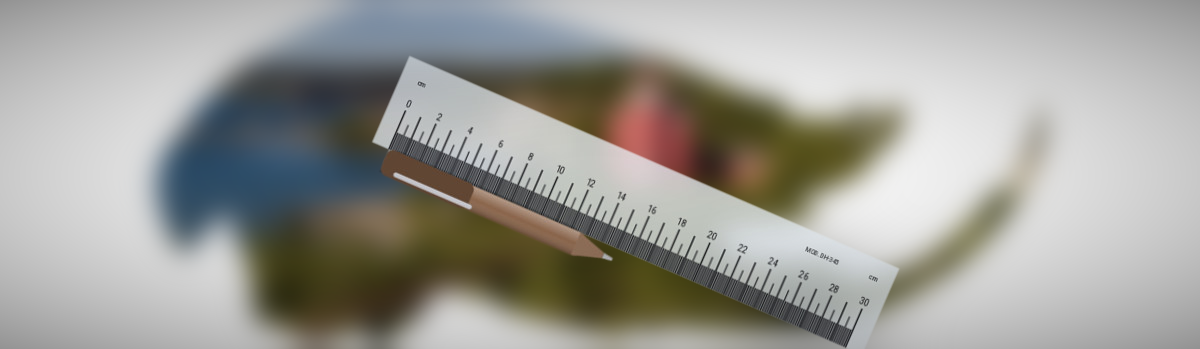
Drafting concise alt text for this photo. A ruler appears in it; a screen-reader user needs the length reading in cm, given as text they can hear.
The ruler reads 15 cm
